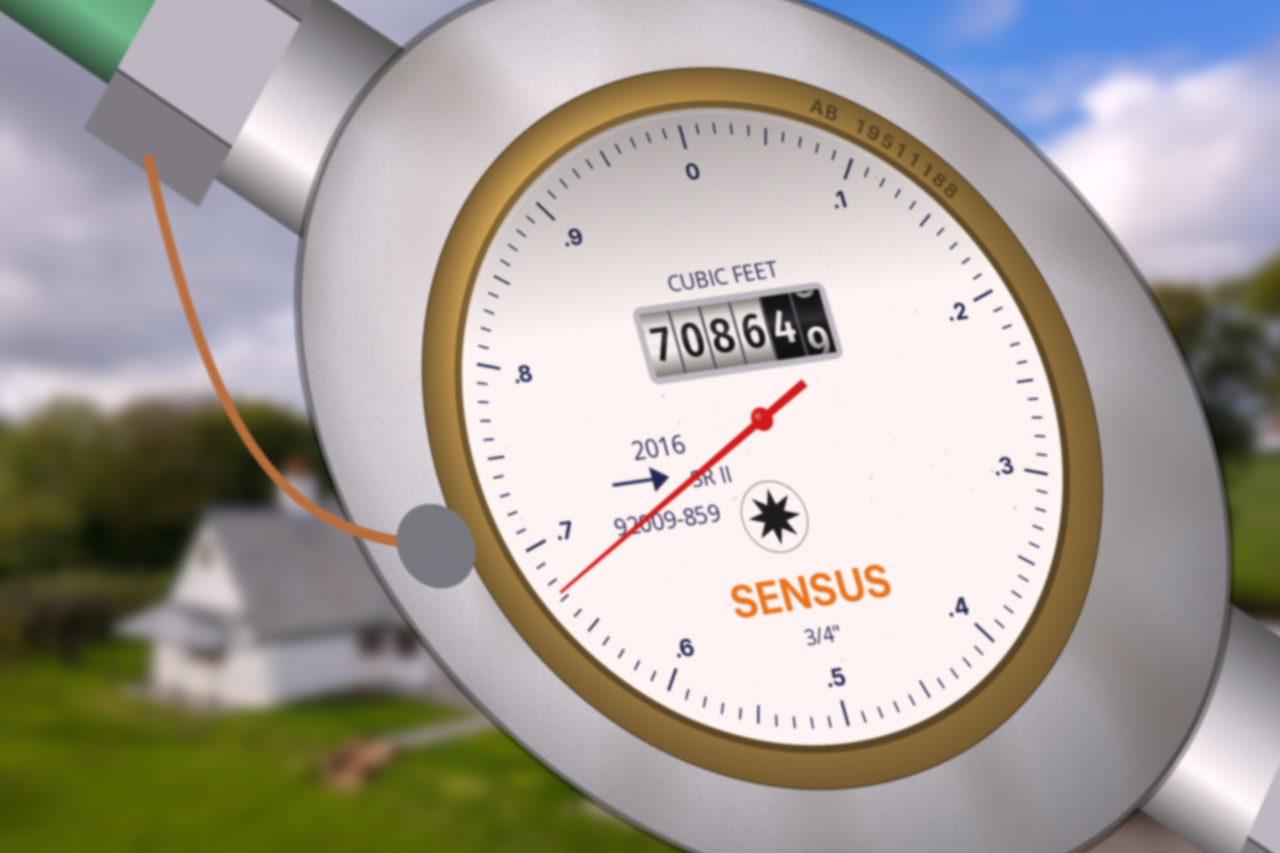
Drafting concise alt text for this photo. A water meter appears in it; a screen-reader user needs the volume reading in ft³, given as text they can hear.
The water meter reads 708648.67 ft³
